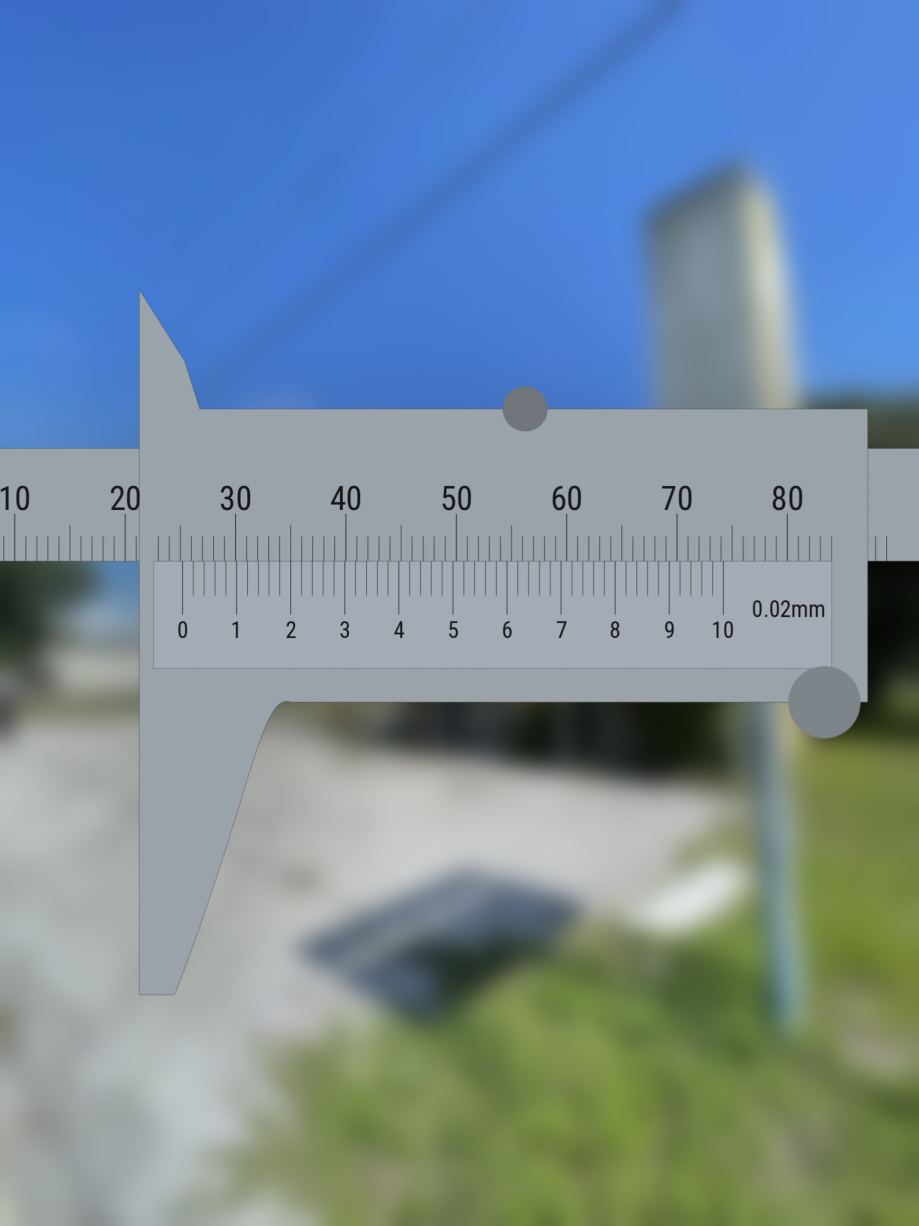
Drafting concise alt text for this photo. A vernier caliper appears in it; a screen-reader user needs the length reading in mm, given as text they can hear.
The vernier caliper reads 25.2 mm
